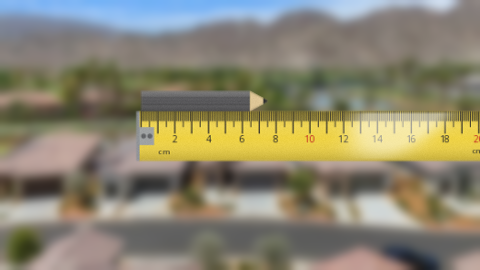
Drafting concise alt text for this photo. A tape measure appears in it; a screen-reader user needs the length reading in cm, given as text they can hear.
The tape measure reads 7.5 cm
